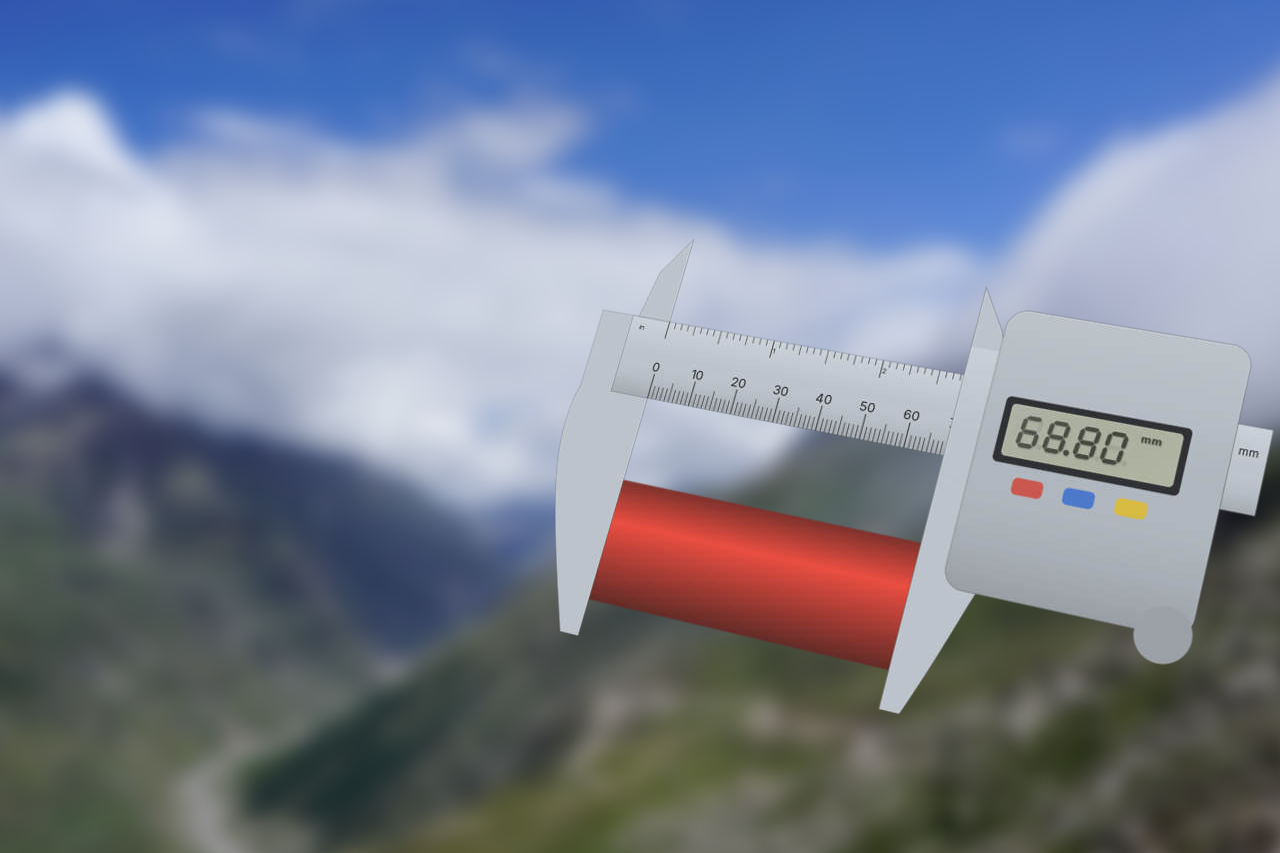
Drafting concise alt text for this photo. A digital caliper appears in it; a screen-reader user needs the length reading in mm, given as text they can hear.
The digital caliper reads 68.80 mm
